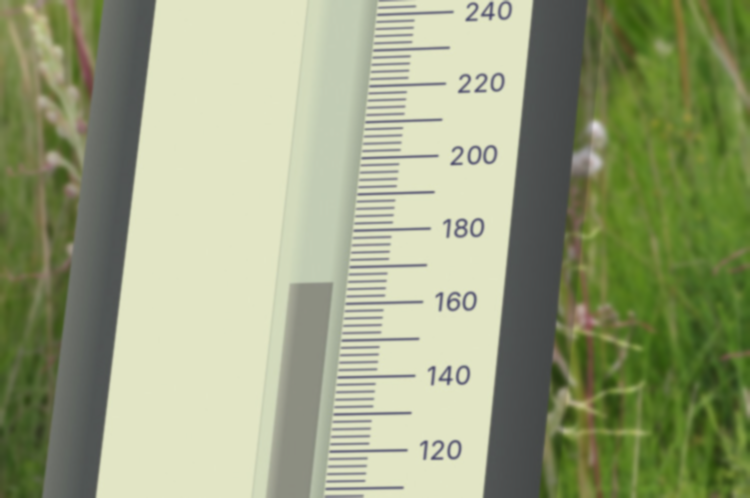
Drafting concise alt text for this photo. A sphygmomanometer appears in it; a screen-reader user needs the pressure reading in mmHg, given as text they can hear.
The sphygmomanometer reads 166 mmHg
